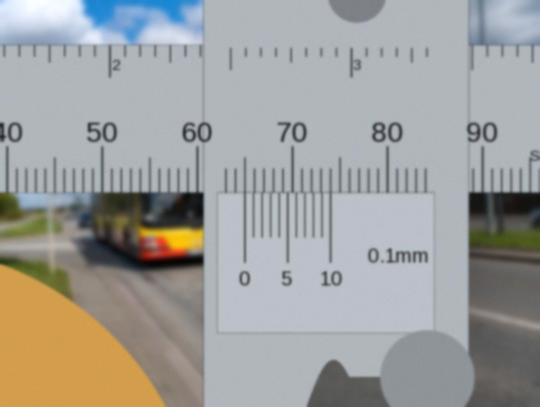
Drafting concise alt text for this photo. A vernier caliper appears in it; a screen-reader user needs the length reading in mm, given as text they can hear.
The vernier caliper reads 65.0 mm
